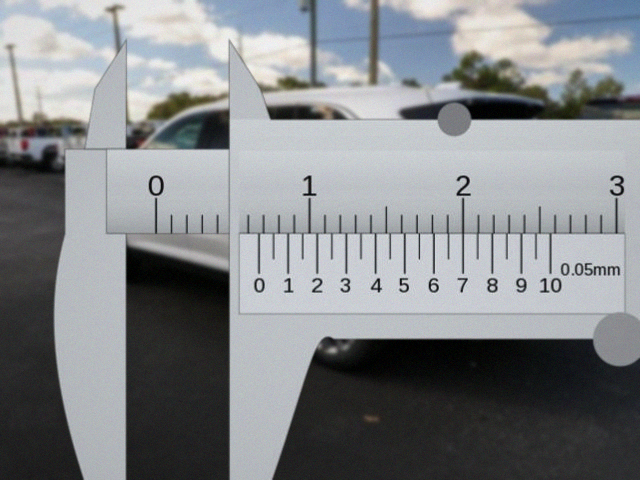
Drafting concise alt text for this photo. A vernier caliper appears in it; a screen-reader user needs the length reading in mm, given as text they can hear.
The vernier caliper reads 6.7 mm
